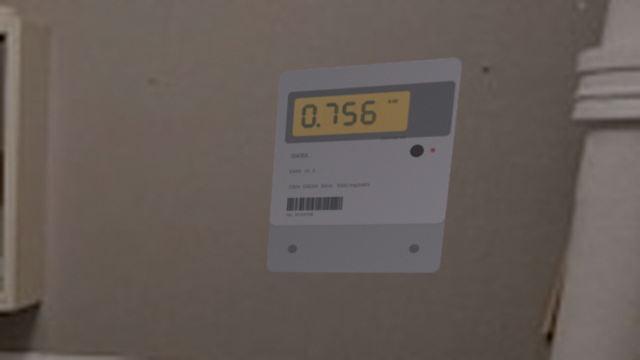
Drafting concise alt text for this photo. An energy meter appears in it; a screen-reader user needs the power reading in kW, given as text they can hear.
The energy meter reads 0.756 kW
